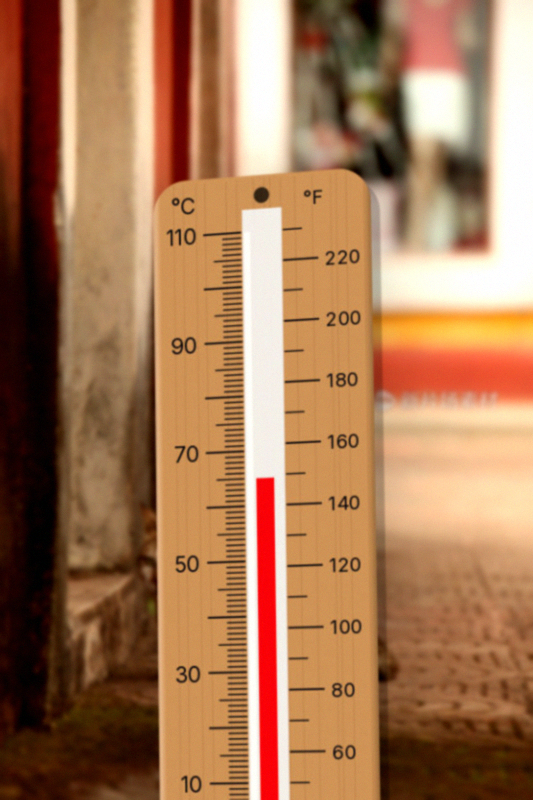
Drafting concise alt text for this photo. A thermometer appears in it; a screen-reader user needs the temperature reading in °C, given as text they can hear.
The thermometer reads 65 °C
